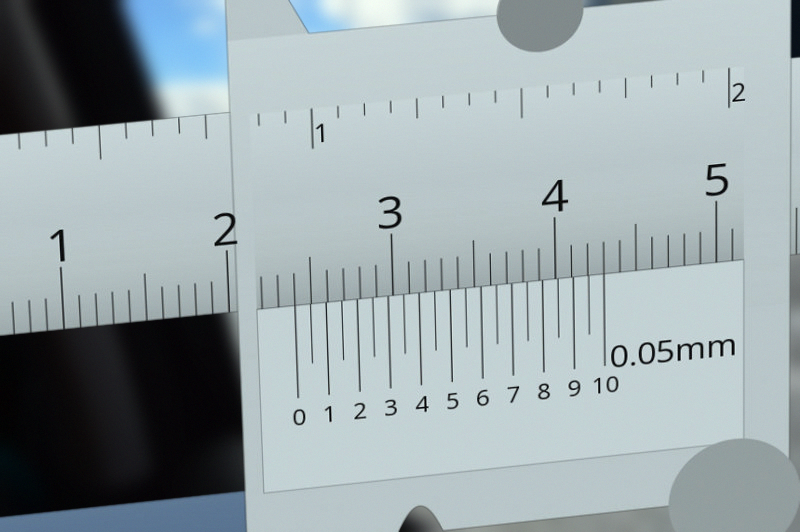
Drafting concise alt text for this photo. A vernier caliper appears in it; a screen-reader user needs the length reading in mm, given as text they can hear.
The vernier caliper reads 24.0 mm
